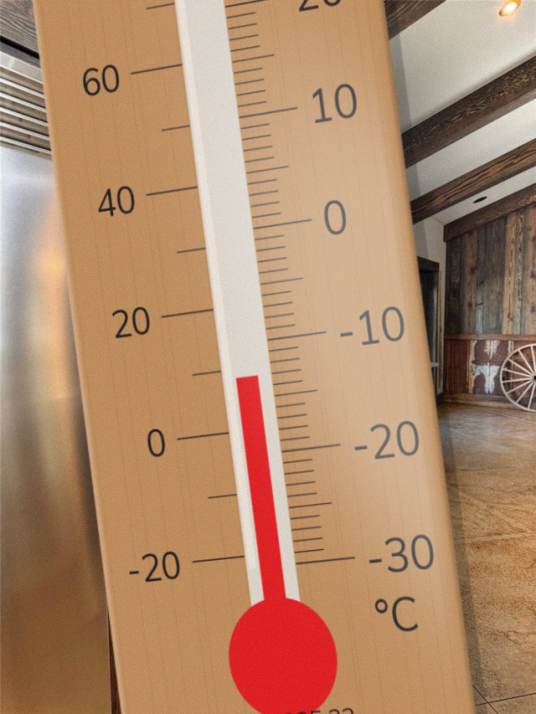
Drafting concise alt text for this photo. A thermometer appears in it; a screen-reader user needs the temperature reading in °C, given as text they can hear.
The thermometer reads -13 °C
